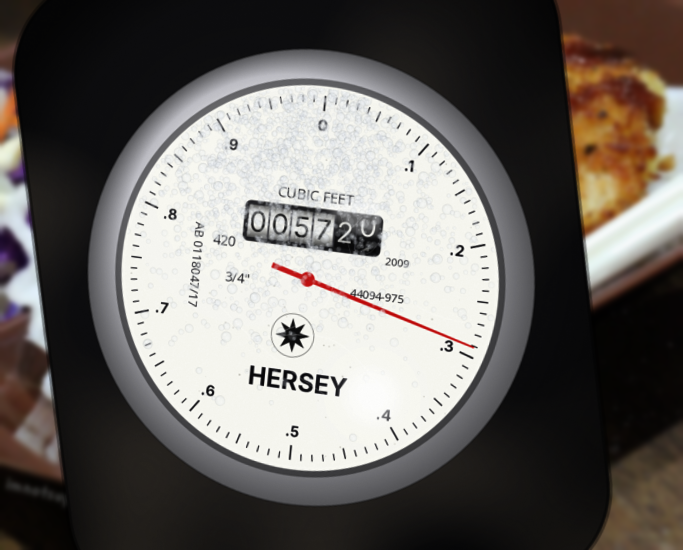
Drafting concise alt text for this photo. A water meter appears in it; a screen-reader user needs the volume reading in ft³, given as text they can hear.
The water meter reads 5720.29 ft³
